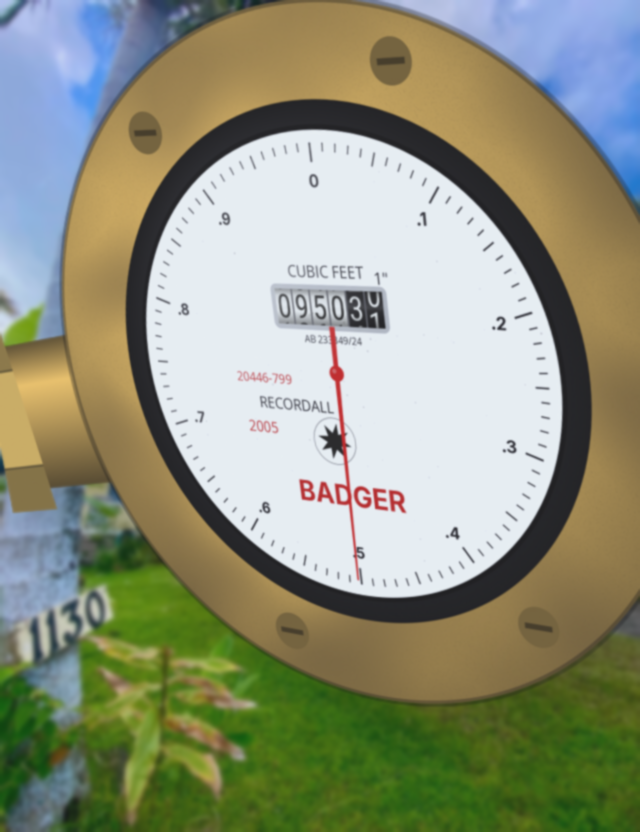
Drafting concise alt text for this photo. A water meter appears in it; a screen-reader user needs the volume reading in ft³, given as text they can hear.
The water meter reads 95030.50 ft³
